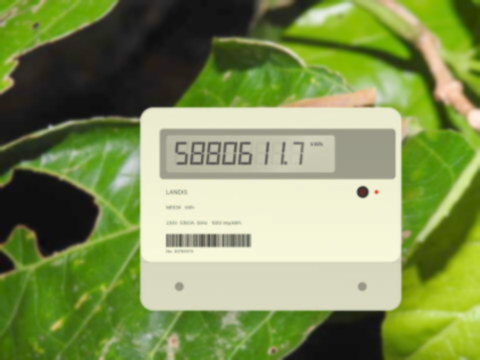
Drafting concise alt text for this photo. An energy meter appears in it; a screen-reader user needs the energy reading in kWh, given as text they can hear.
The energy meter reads 5880611.7 kWh
